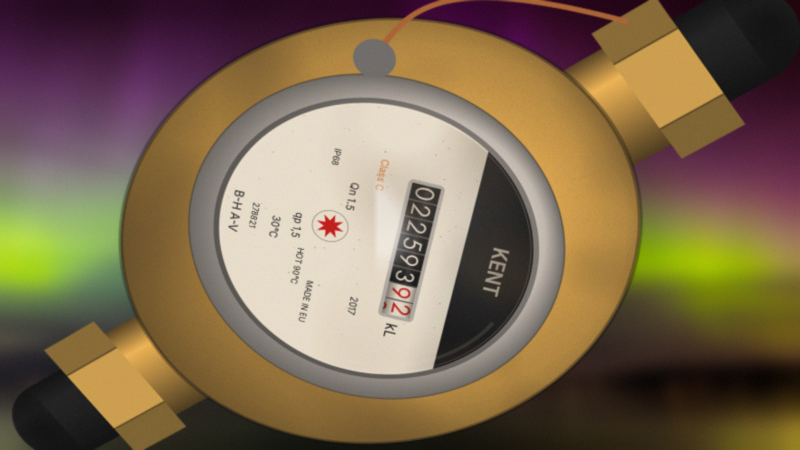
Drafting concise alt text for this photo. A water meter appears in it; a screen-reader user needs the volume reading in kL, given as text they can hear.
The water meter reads 22593.92 kL
